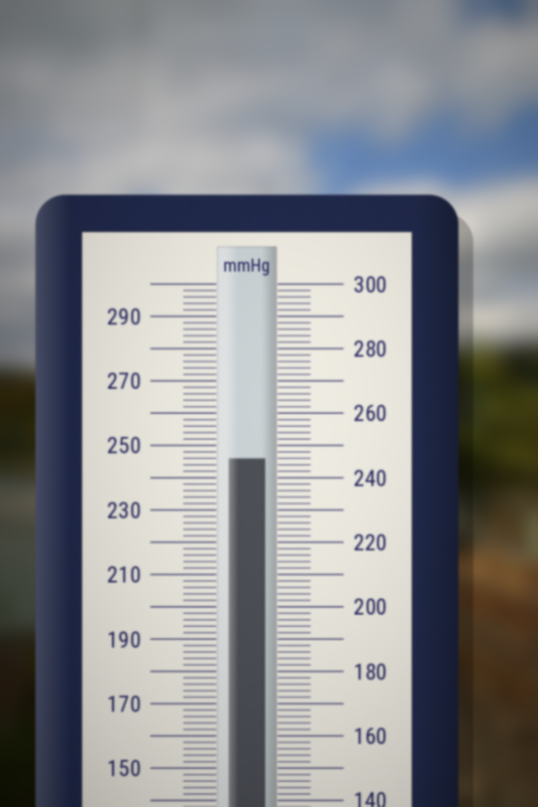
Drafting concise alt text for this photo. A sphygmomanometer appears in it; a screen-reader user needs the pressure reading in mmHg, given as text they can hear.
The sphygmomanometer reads 246 mmHg
